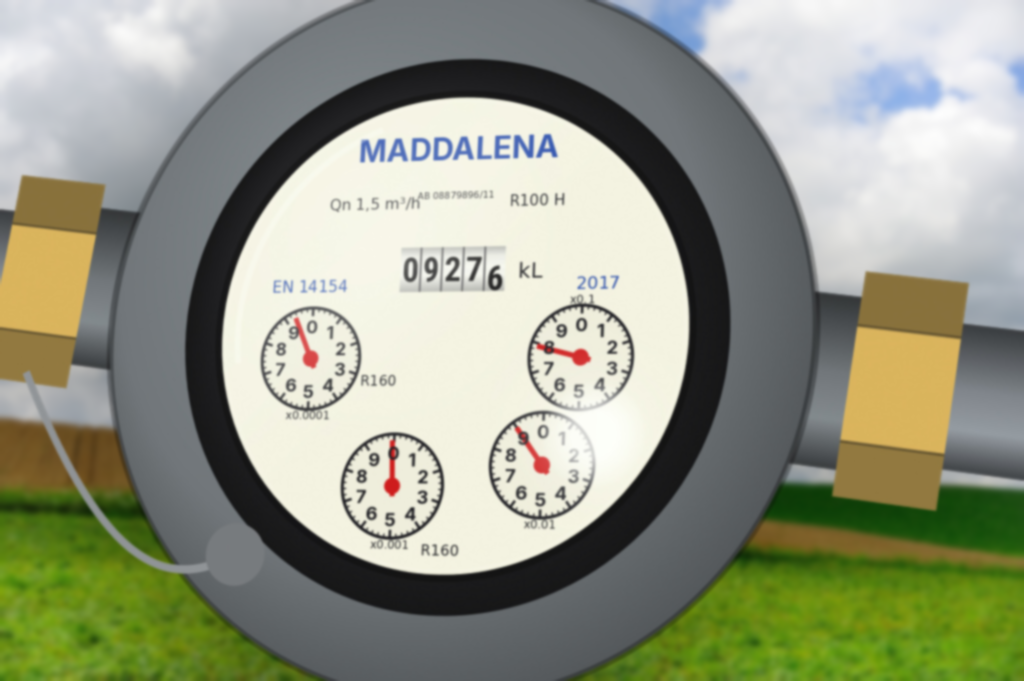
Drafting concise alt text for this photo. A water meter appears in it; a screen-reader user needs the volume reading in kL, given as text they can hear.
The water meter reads 9275.7899 kL
